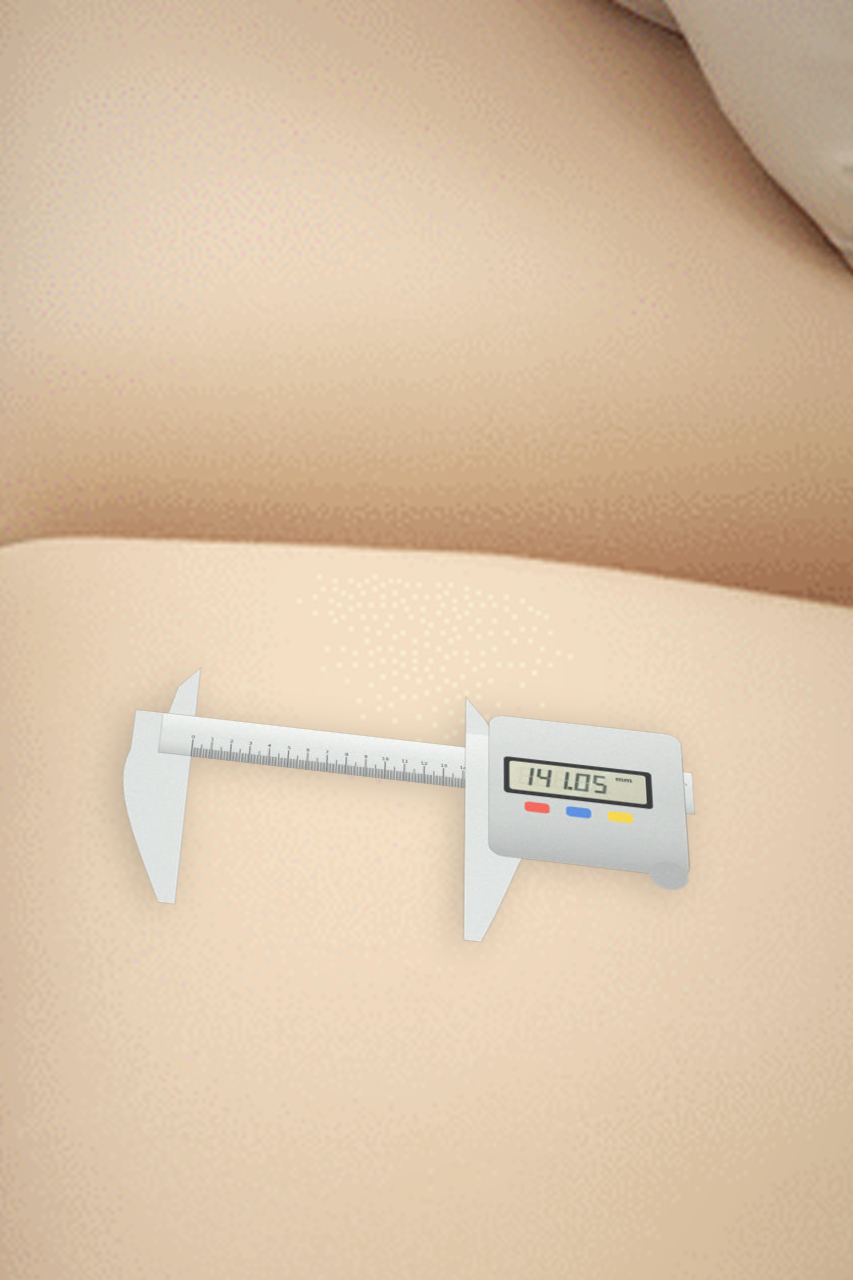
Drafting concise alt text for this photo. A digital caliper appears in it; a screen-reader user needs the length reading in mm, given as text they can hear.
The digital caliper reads 141.05 mm
